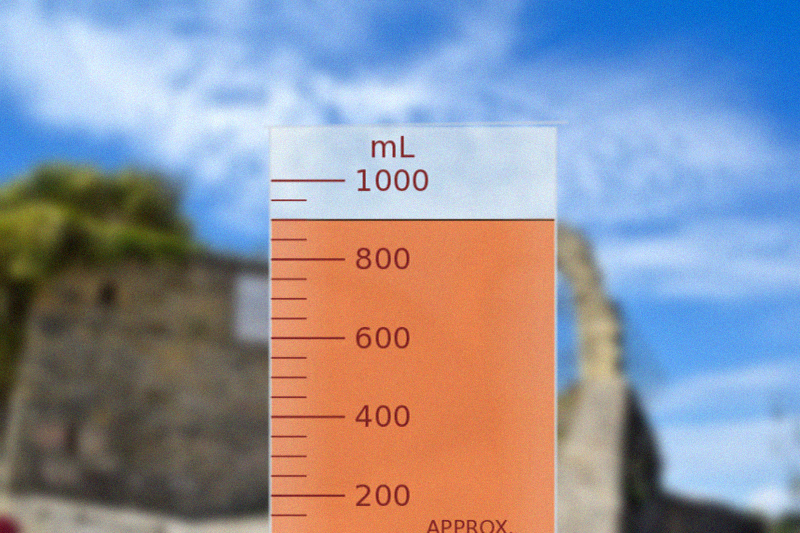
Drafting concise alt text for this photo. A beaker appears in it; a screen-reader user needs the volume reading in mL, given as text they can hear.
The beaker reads 900 mL
